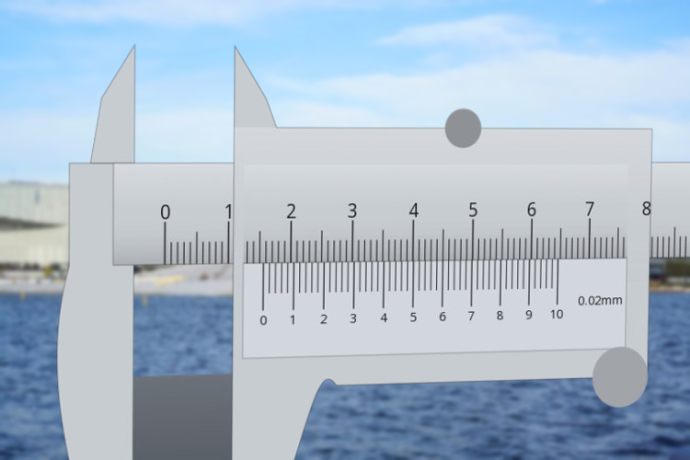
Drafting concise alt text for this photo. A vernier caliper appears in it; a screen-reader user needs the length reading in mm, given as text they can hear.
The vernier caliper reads 15.6 mm
